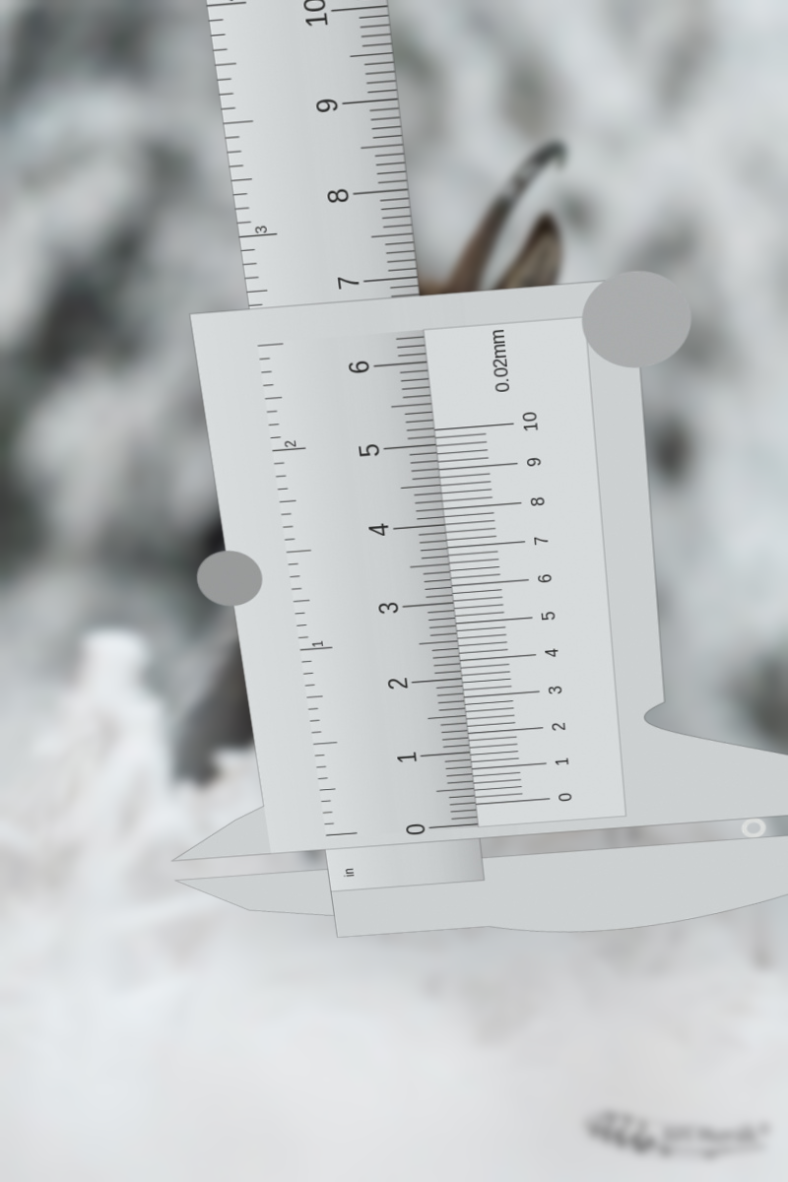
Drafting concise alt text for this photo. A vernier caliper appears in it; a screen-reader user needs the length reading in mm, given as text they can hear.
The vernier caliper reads 2.8 mm
